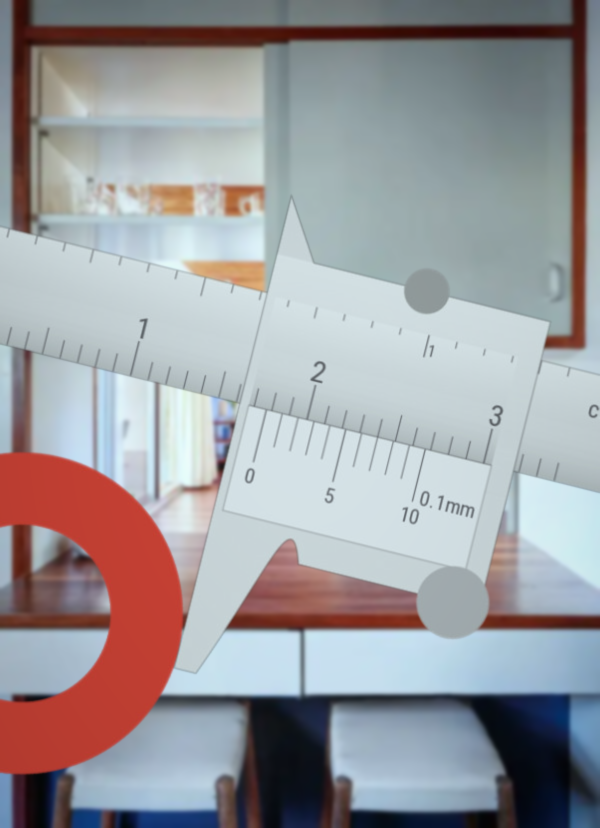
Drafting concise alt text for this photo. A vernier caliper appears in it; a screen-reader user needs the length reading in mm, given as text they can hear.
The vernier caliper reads 17.7 mm
